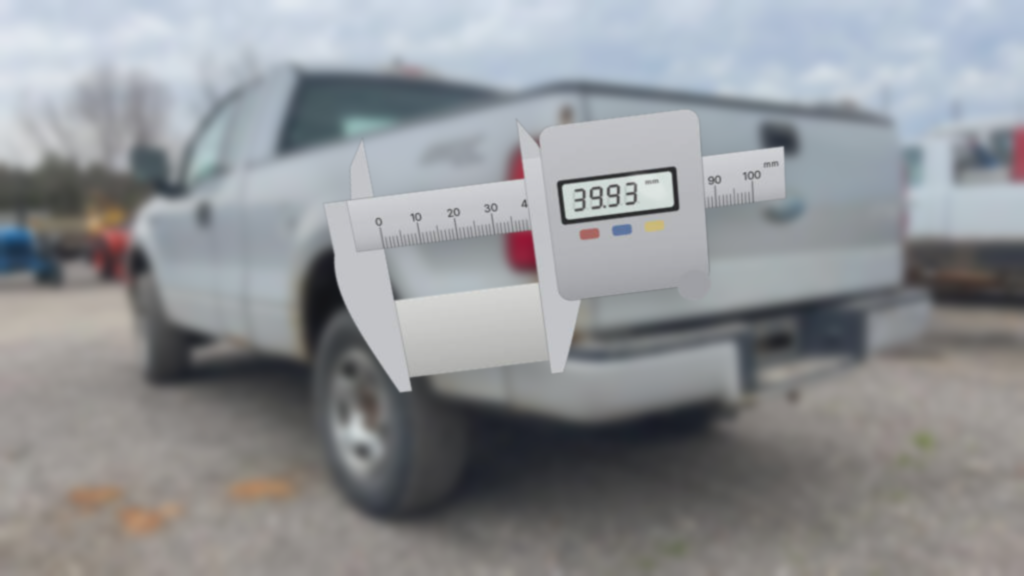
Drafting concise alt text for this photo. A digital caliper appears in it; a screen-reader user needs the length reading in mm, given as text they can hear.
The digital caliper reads 39.93 mm
